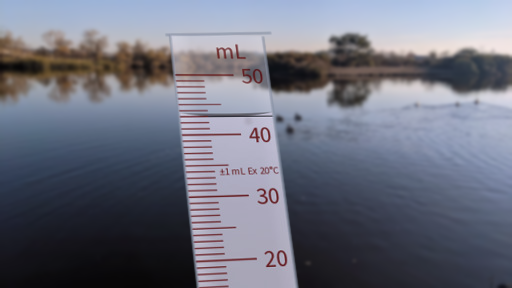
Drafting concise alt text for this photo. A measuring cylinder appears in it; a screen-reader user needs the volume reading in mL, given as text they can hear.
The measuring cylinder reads 43 mL
